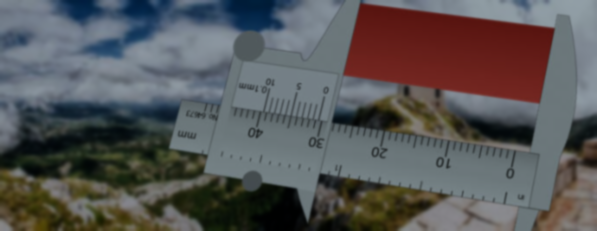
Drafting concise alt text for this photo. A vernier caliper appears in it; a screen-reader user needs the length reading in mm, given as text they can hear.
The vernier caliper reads 30.5 mm
